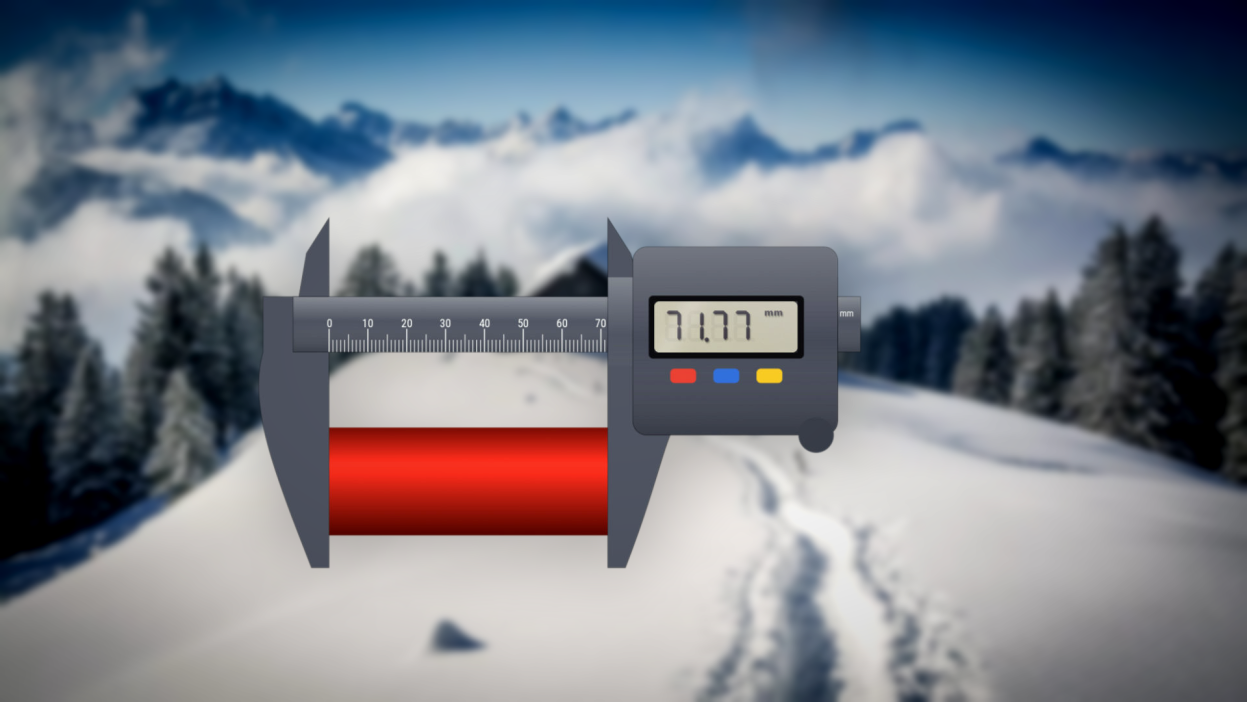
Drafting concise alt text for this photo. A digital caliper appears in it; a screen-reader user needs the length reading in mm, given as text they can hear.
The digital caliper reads 71.77 mm
